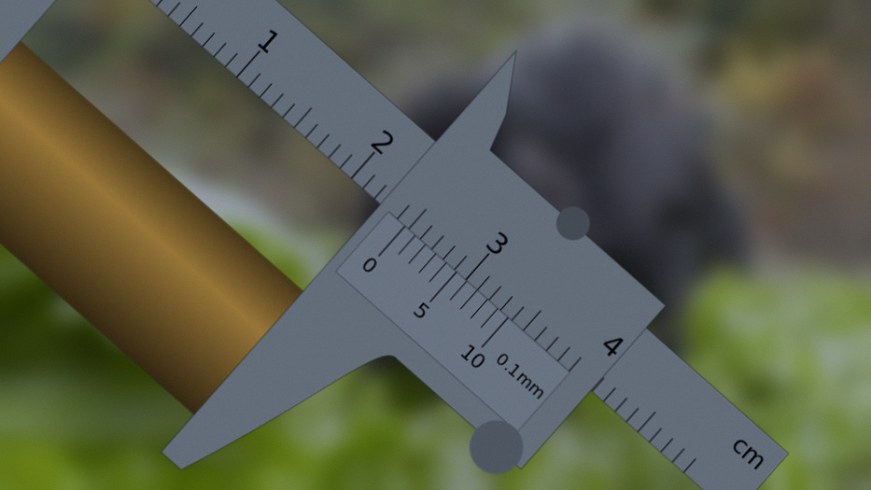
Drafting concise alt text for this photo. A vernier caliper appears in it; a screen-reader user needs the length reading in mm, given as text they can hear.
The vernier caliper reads 24.7 mm
